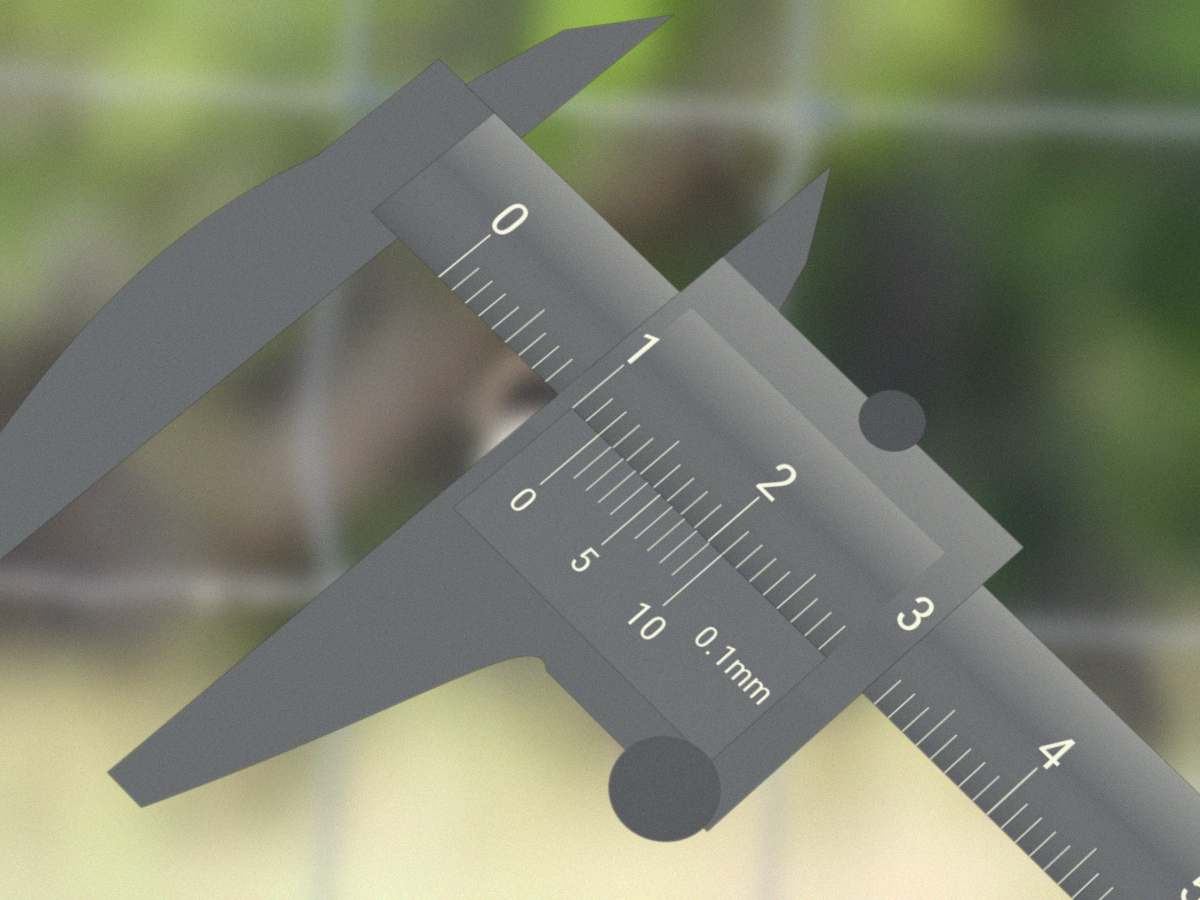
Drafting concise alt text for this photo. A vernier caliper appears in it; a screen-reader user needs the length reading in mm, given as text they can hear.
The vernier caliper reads 12.0 mm
